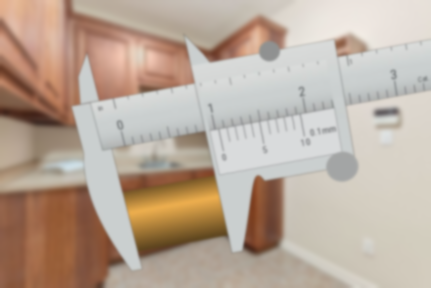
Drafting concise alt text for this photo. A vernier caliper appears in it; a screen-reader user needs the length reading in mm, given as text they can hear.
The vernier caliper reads 10.4 mm
